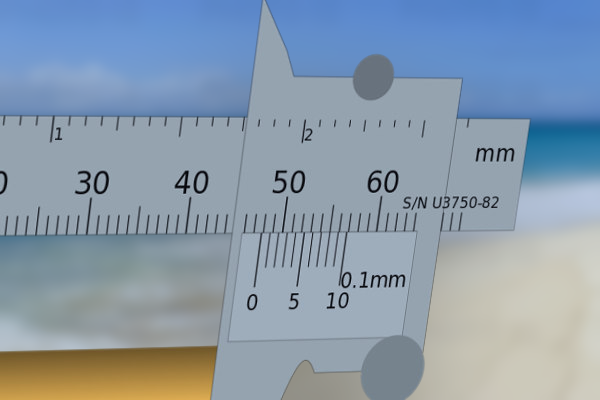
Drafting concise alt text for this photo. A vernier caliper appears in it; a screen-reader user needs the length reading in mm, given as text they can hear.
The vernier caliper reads 47.8 mm
